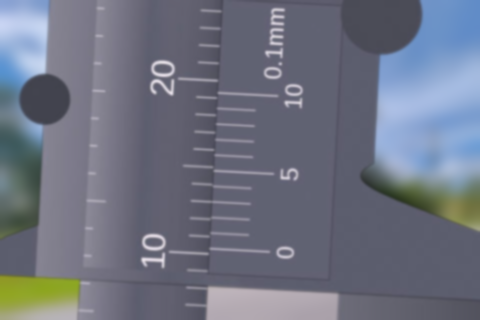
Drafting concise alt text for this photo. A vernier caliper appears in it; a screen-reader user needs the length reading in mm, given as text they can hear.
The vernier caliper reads 10.3 mm
